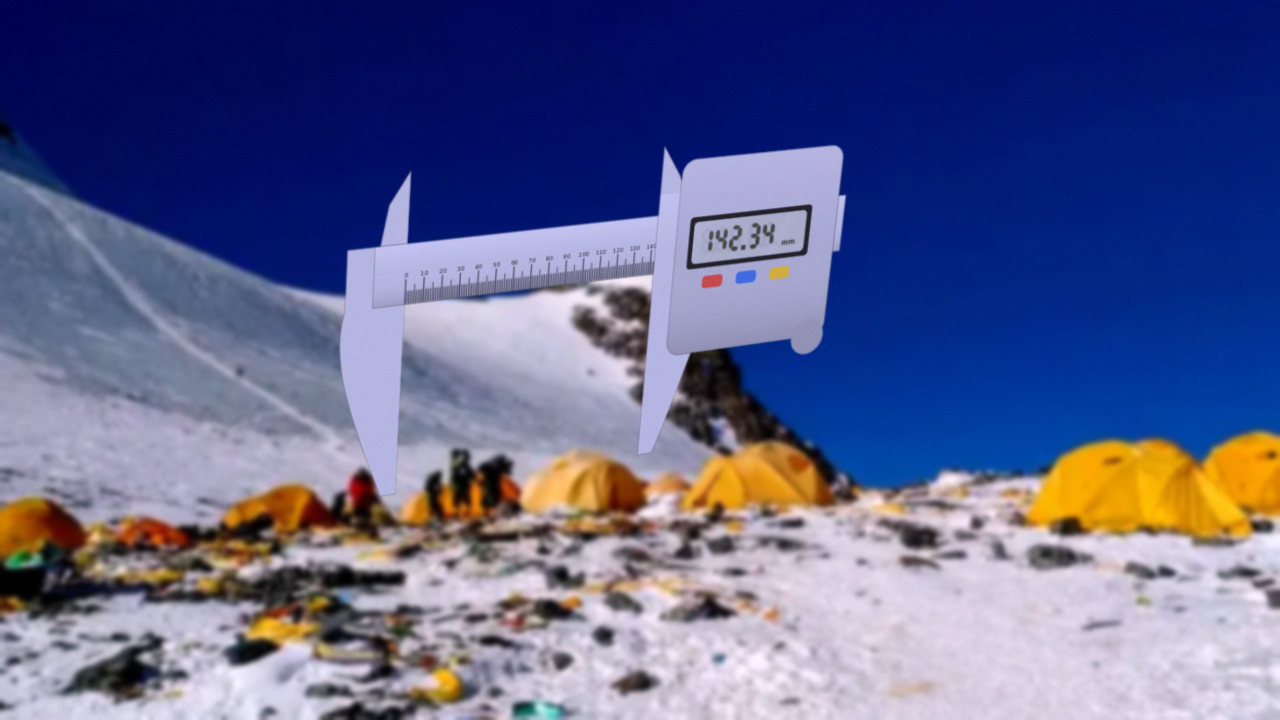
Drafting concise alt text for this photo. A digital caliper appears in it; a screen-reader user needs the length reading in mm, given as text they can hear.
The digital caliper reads 142.34 mm
